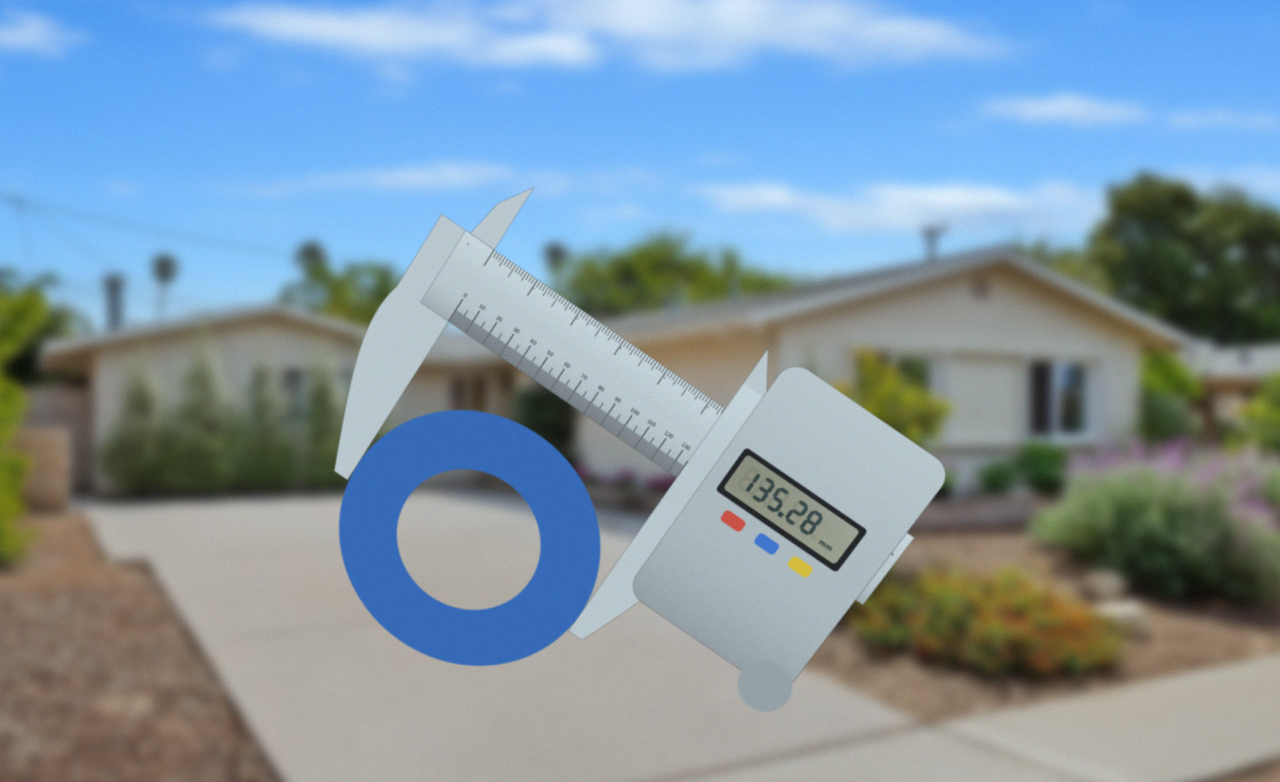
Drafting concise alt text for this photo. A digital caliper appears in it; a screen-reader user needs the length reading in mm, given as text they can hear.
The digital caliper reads 135.28 mm
